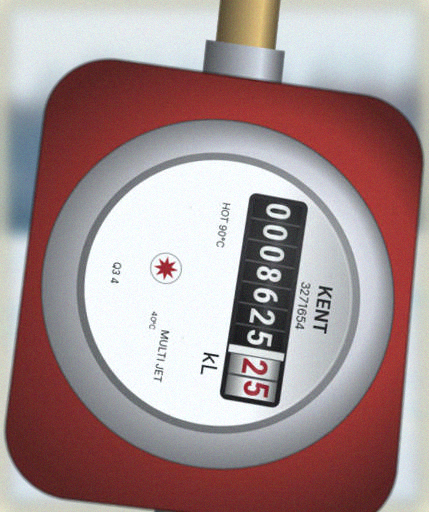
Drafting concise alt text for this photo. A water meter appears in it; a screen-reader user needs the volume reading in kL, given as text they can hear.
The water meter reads 8625.25 kL
